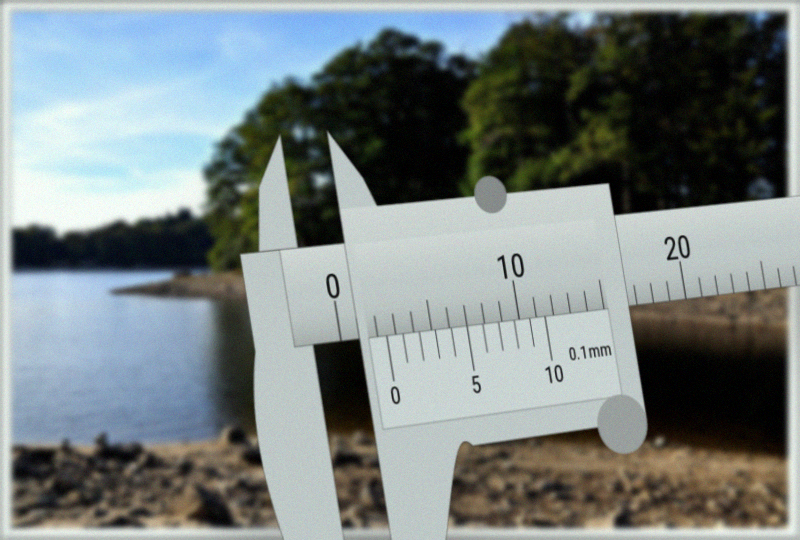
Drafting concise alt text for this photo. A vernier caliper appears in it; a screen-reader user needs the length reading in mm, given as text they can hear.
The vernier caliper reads 2.5 mm
